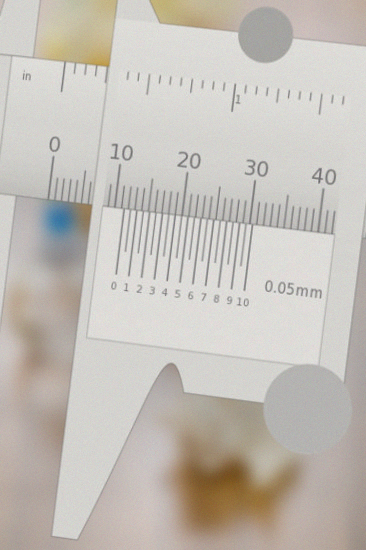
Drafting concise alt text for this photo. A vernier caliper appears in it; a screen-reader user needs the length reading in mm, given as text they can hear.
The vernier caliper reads 11.4 mm
